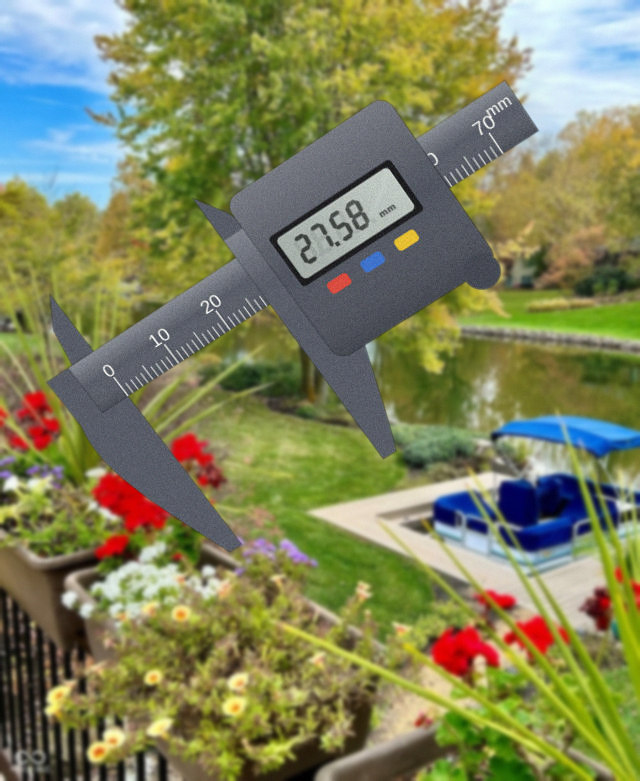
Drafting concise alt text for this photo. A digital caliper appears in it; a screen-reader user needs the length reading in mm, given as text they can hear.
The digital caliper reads 27.58 mm
